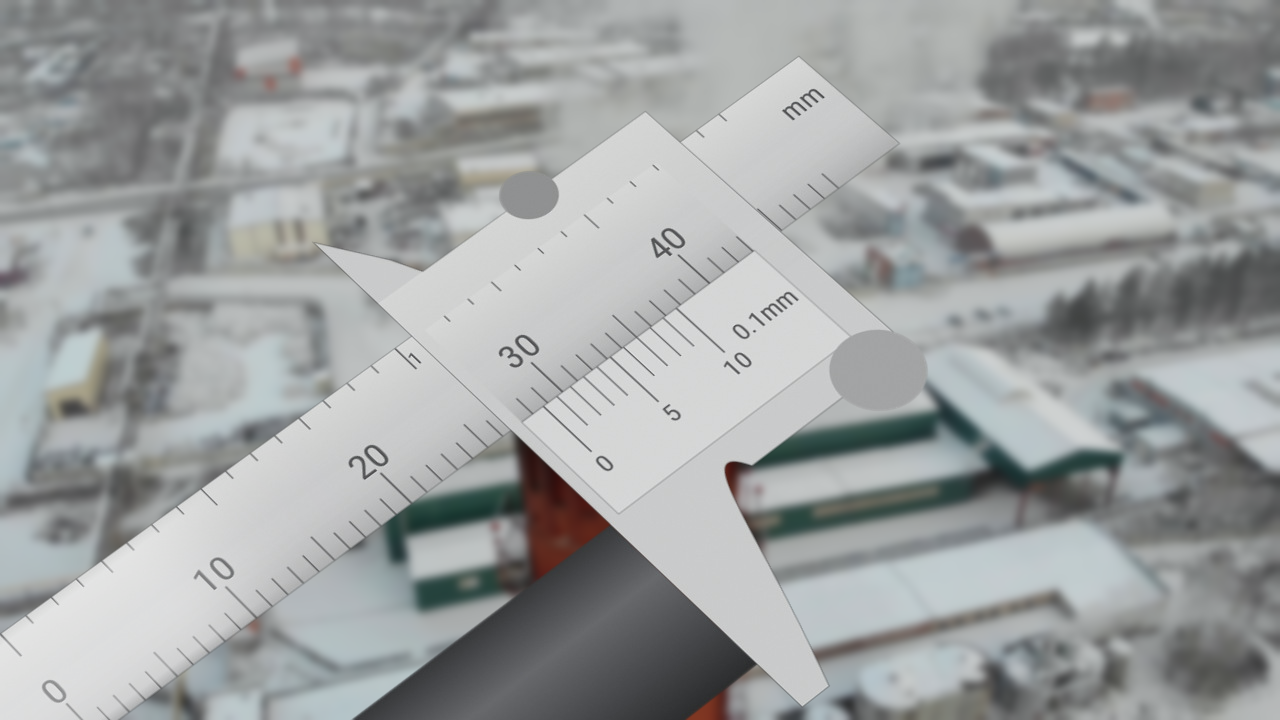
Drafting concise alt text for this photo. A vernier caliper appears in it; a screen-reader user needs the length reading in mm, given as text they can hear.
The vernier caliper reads 28.7 mm
